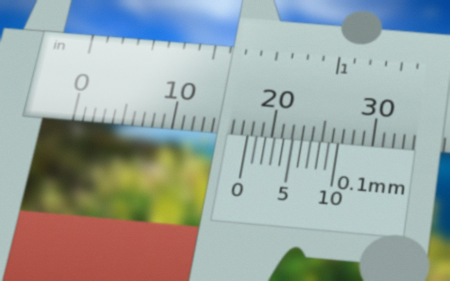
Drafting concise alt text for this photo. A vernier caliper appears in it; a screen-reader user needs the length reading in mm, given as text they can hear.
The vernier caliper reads 17.6 mm
